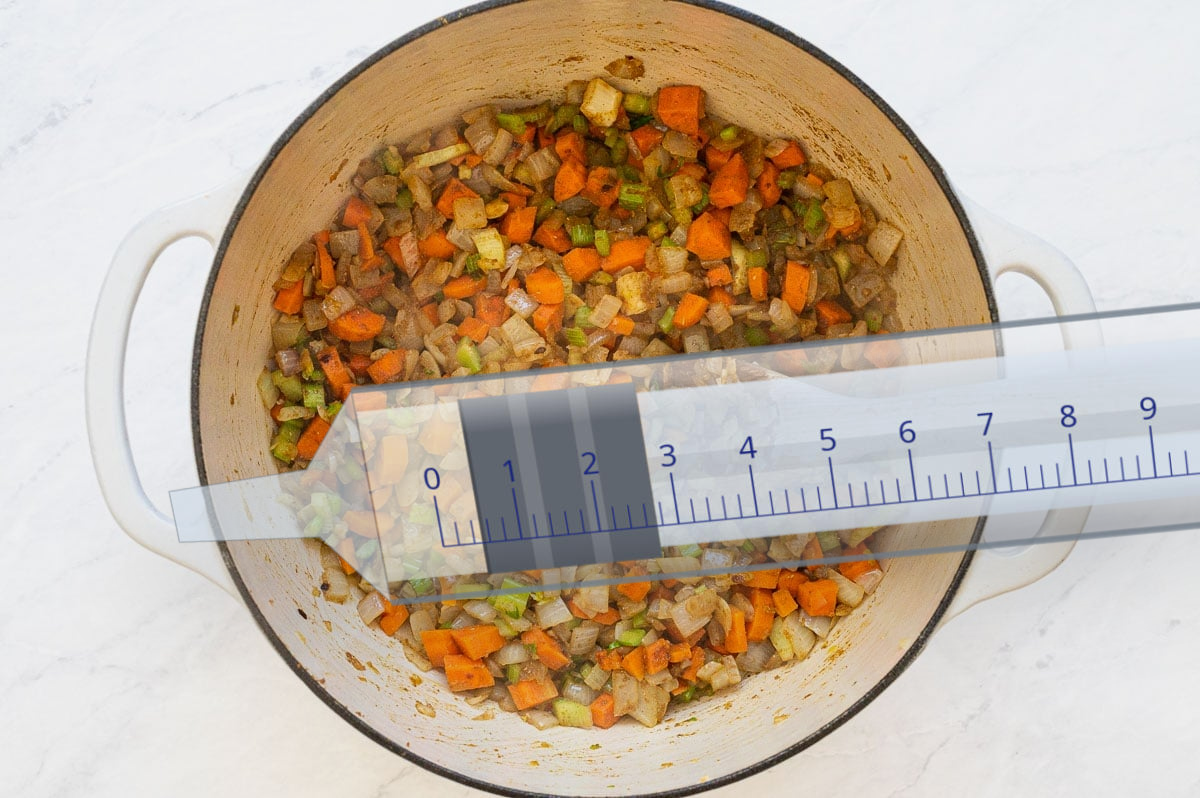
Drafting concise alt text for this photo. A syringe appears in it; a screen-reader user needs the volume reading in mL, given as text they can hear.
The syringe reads 0.5 mL
